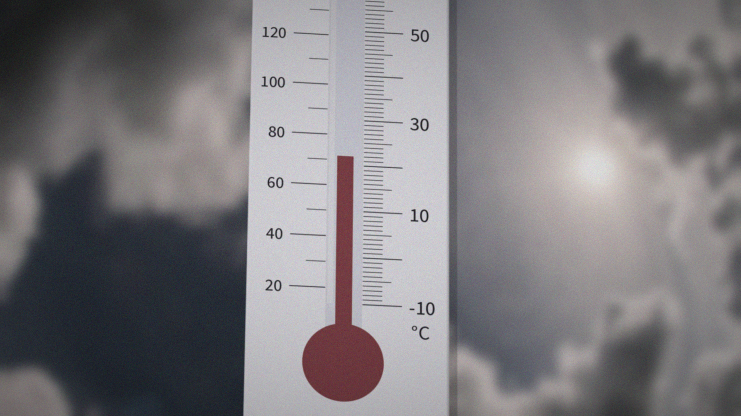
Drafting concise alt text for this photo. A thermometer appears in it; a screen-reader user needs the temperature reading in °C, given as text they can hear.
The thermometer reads 22 °C
